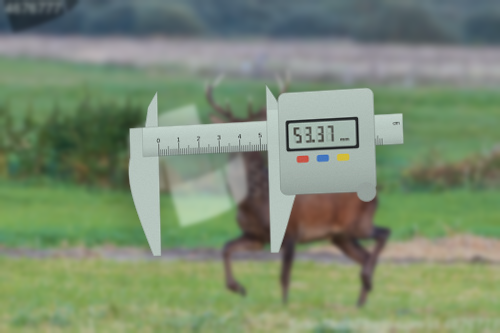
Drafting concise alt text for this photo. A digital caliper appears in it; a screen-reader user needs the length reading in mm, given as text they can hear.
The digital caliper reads 53.37 mm
